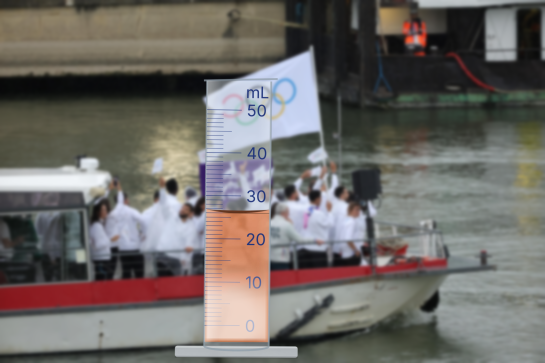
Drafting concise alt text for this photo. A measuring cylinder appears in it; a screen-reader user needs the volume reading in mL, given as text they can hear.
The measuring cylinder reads 26 mL
